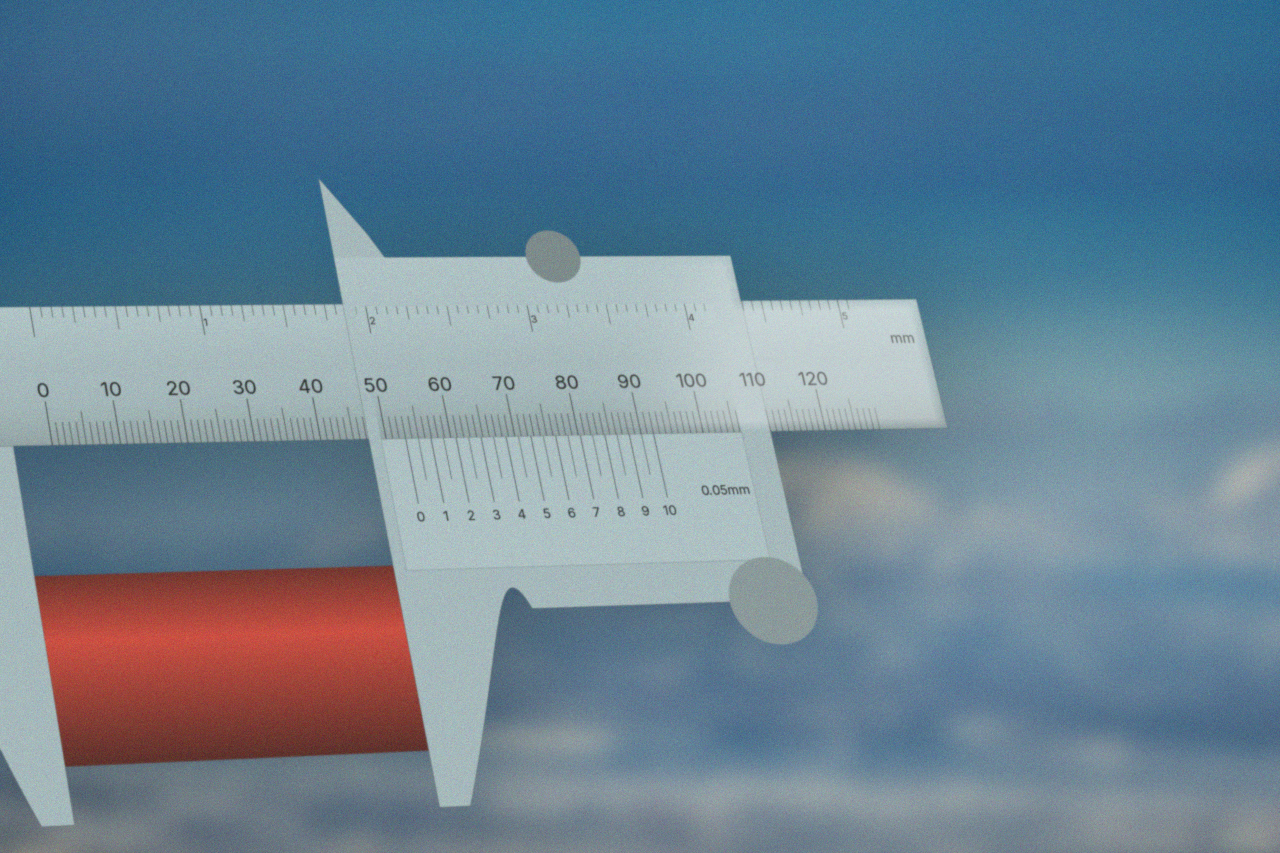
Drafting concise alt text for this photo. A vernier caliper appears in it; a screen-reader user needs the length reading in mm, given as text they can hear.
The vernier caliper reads 53.0 mm
